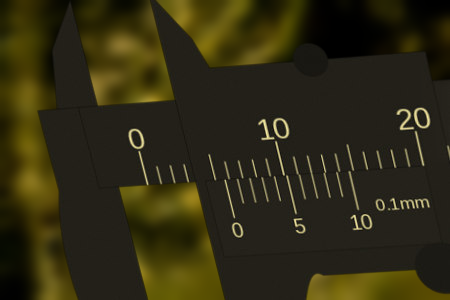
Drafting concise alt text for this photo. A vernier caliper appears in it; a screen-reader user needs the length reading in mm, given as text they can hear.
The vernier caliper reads 5.7 mm
